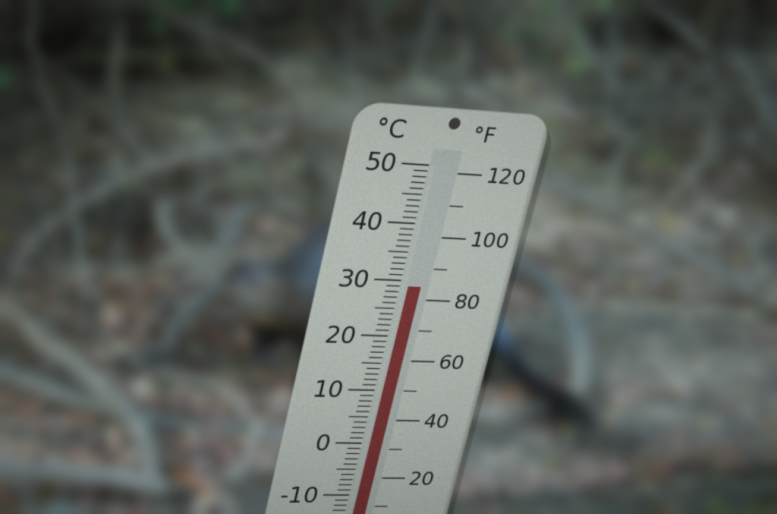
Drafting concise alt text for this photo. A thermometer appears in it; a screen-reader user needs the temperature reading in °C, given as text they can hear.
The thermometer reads 29 °C
